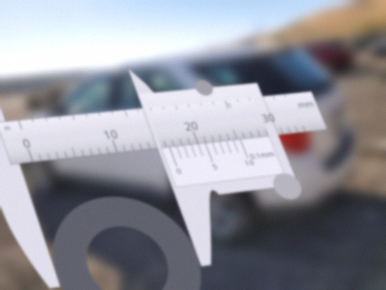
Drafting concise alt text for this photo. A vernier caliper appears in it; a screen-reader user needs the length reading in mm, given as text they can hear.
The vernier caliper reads 16.4 mm
